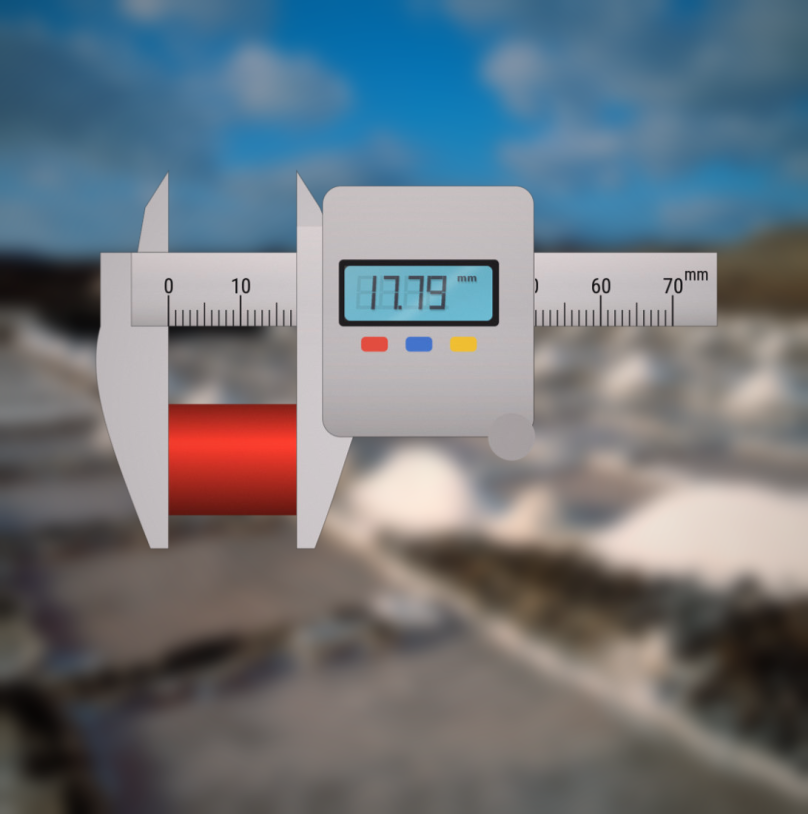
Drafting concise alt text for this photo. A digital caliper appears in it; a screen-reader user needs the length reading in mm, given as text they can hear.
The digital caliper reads 17.79 mm
